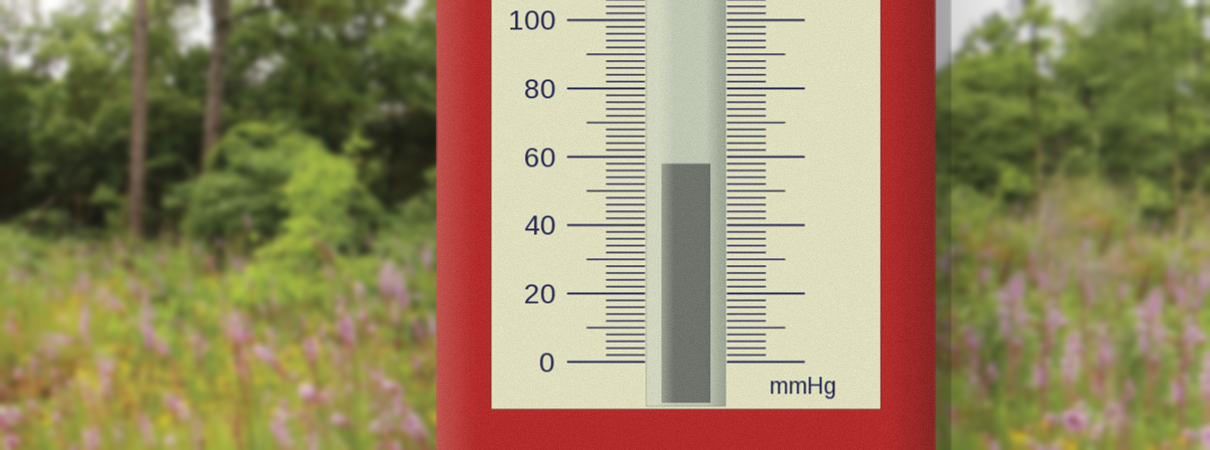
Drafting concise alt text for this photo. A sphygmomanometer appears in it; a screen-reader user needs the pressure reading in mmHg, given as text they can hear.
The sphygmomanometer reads 58 mmHg
